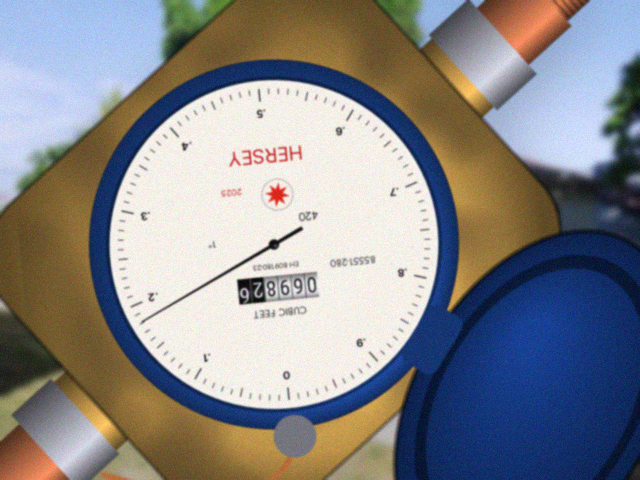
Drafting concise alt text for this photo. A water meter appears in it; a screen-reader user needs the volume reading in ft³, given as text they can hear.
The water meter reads 69826.18 ft³
